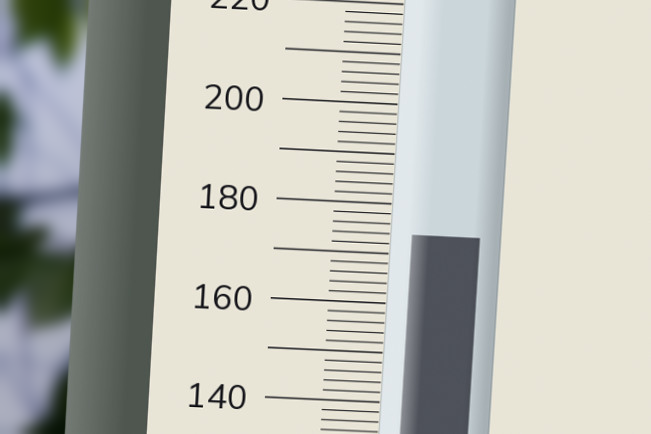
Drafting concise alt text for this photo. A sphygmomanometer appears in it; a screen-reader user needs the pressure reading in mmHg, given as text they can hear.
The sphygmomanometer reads 174 mmHg
